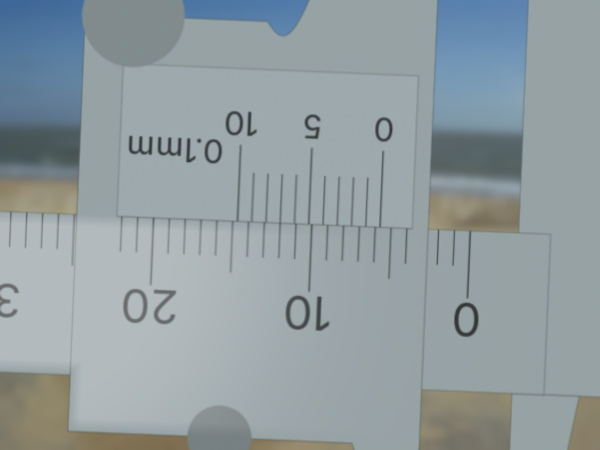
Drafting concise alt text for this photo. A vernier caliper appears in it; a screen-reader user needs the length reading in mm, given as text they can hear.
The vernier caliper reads 5.7 mm
